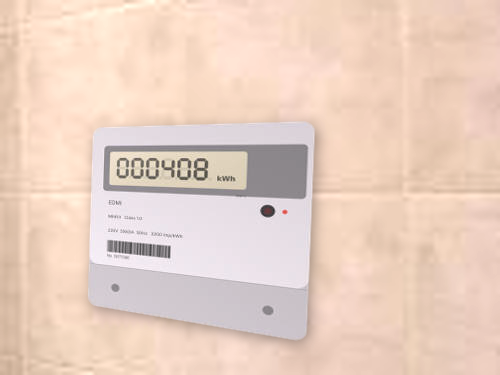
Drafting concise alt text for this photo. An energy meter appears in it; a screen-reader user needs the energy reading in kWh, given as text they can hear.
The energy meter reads 408 kWh
